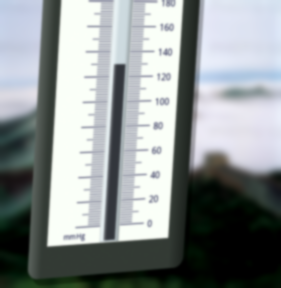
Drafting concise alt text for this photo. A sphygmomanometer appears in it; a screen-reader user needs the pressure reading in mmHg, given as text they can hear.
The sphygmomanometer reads 130 mmHg
